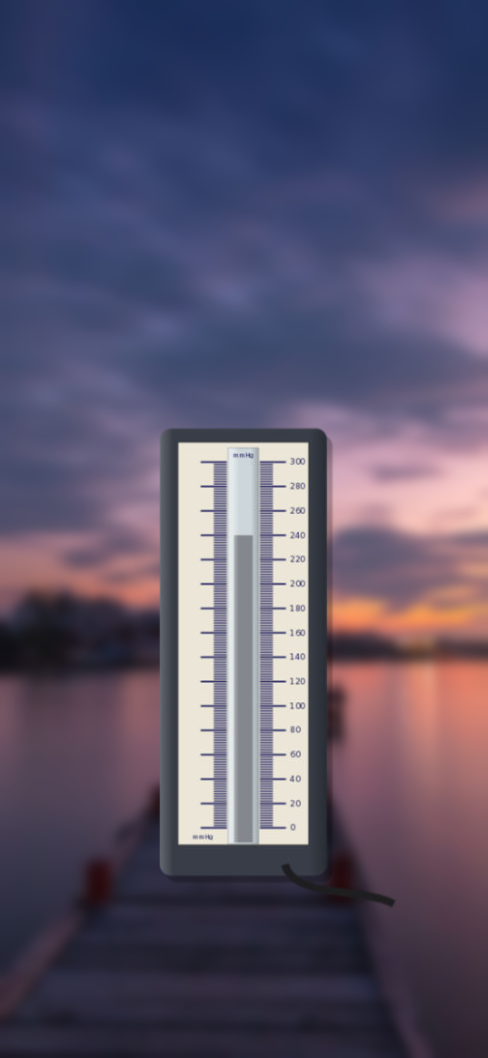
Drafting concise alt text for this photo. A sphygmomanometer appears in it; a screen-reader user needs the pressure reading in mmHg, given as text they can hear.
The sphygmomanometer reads 240 mmHg
